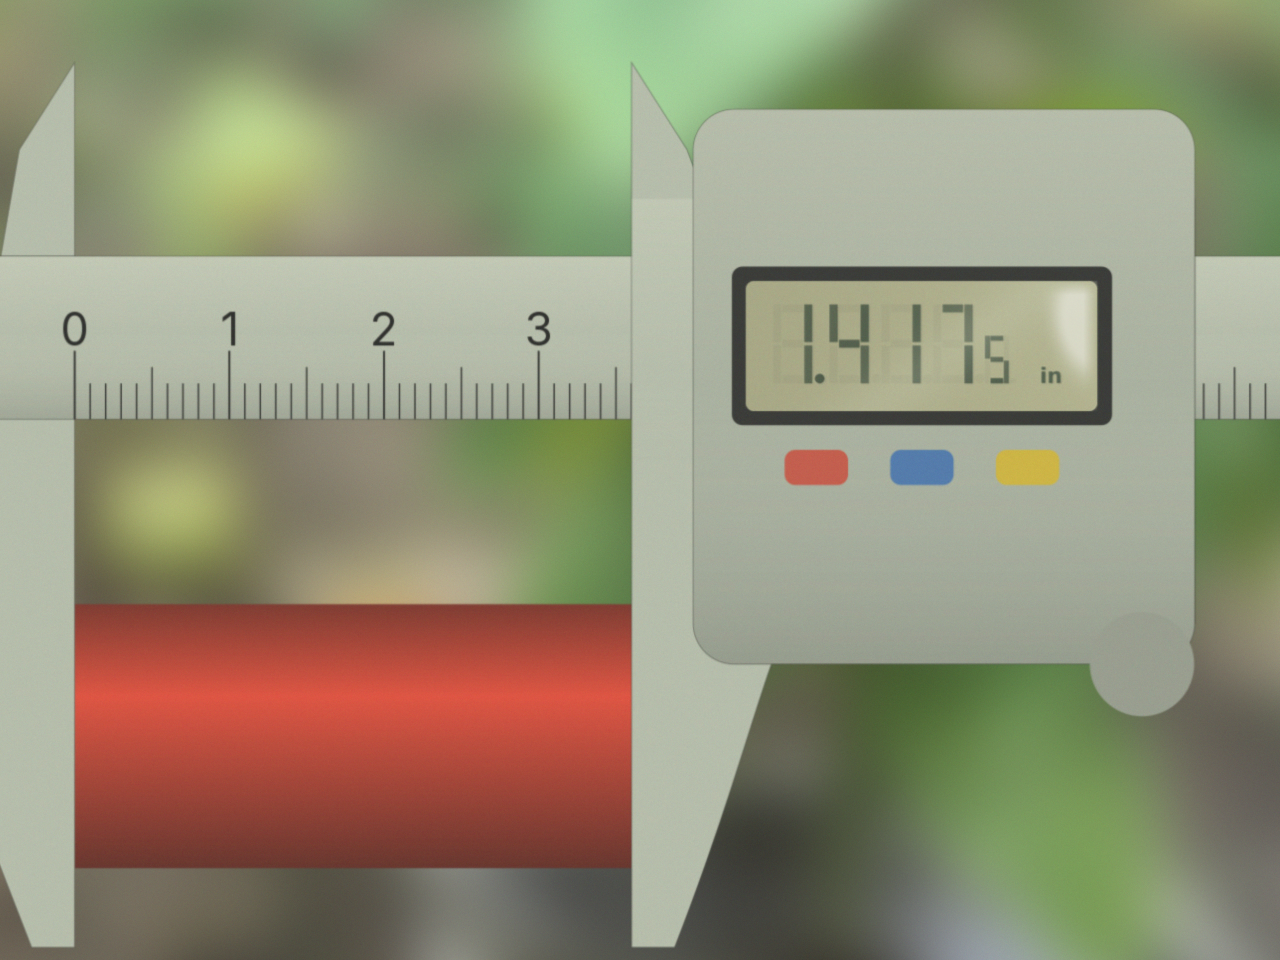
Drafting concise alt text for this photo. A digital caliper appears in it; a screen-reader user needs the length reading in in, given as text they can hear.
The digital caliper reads 1.4175 in
